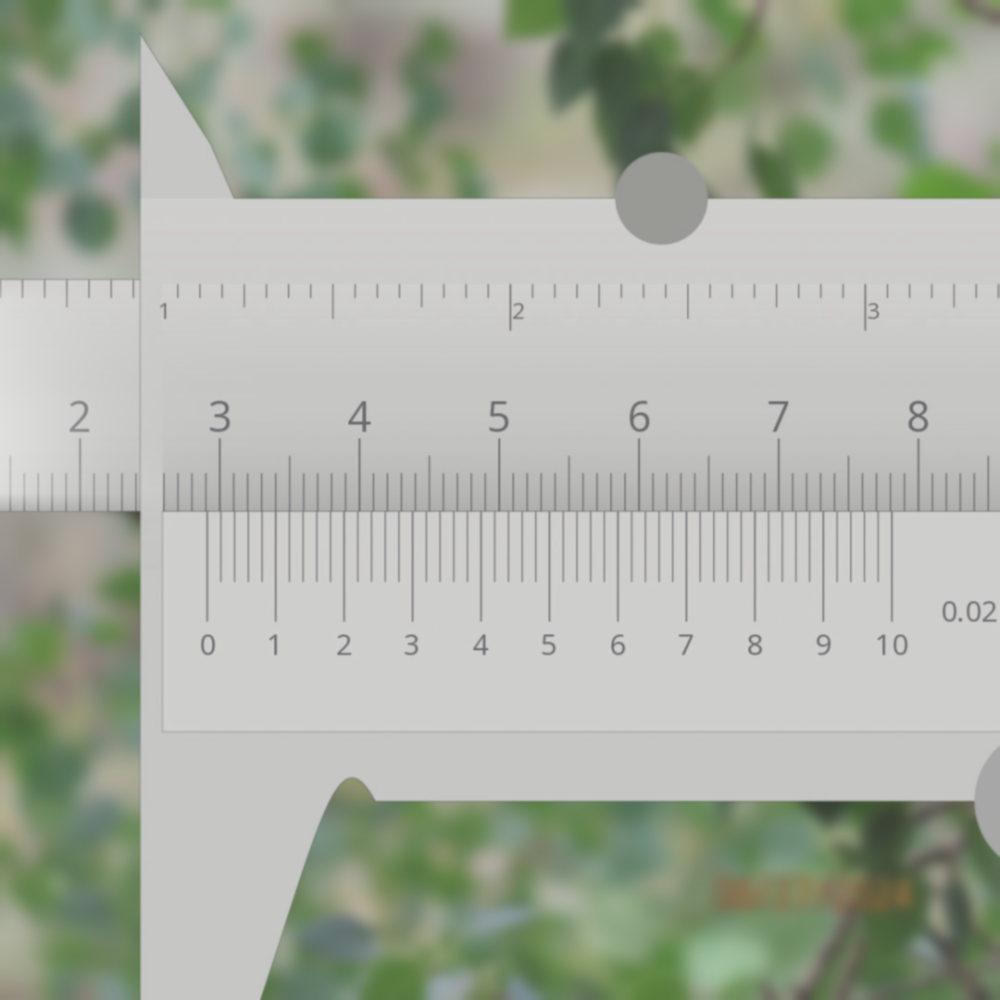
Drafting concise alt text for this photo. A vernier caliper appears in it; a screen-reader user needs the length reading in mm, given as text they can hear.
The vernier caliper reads 29.1 mm
